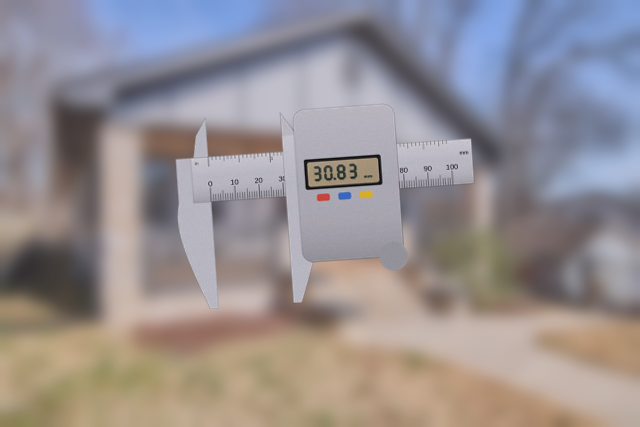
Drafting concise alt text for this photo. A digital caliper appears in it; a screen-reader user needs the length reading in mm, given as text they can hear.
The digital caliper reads 30.83 mm
